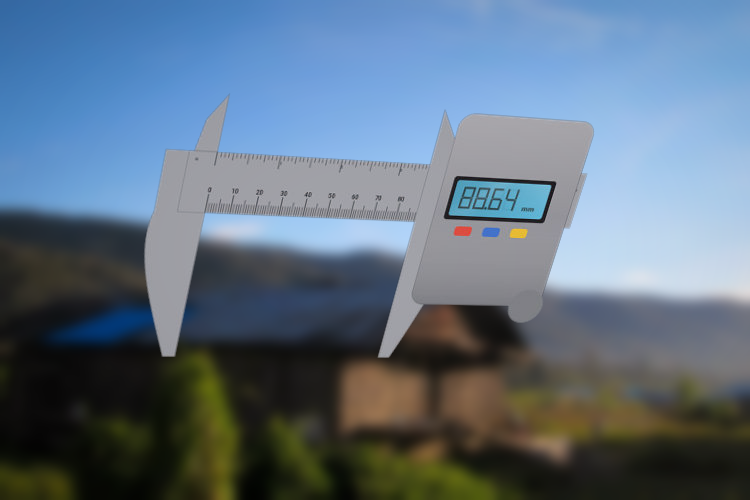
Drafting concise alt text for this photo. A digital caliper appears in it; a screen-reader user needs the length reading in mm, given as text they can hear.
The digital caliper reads 88.64 mm
